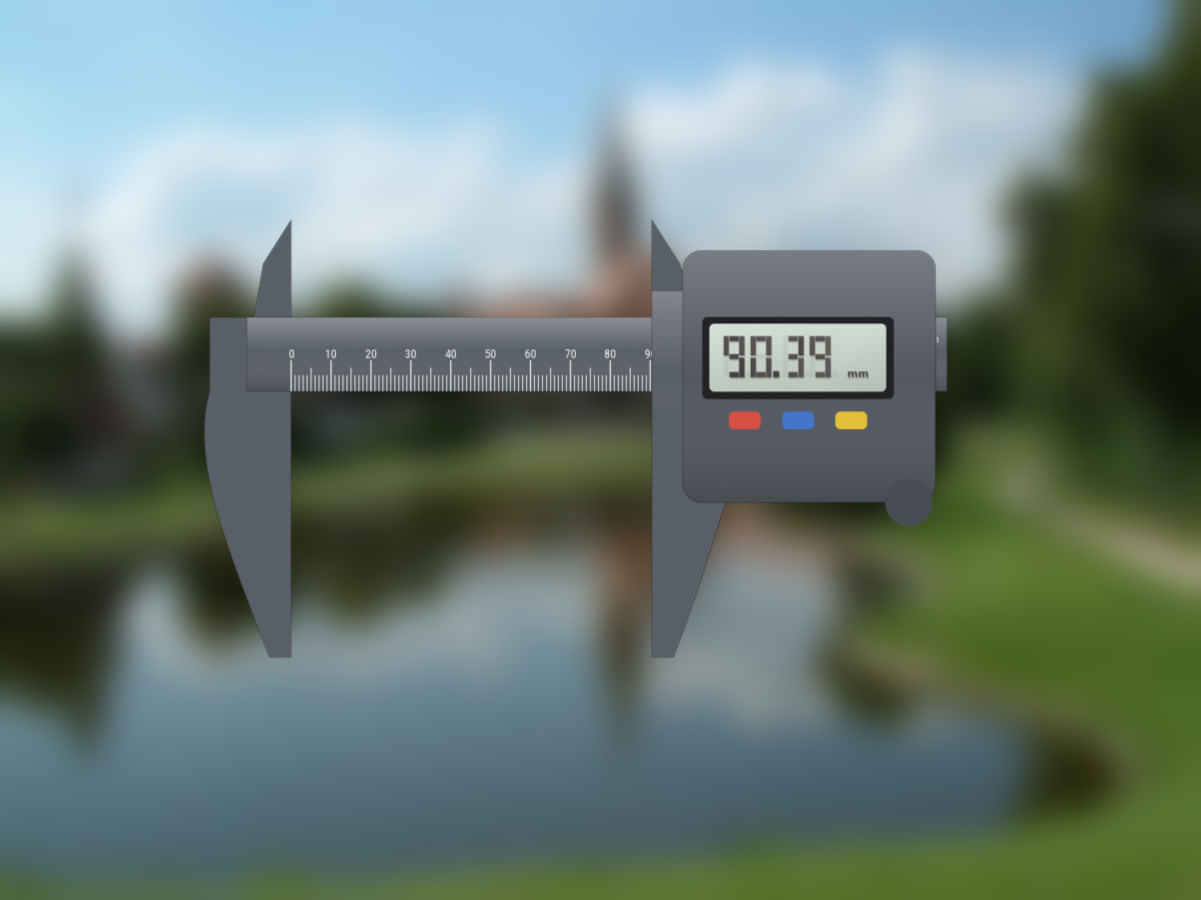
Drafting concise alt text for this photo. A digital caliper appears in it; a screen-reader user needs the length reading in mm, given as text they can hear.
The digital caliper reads 90.39 mm
